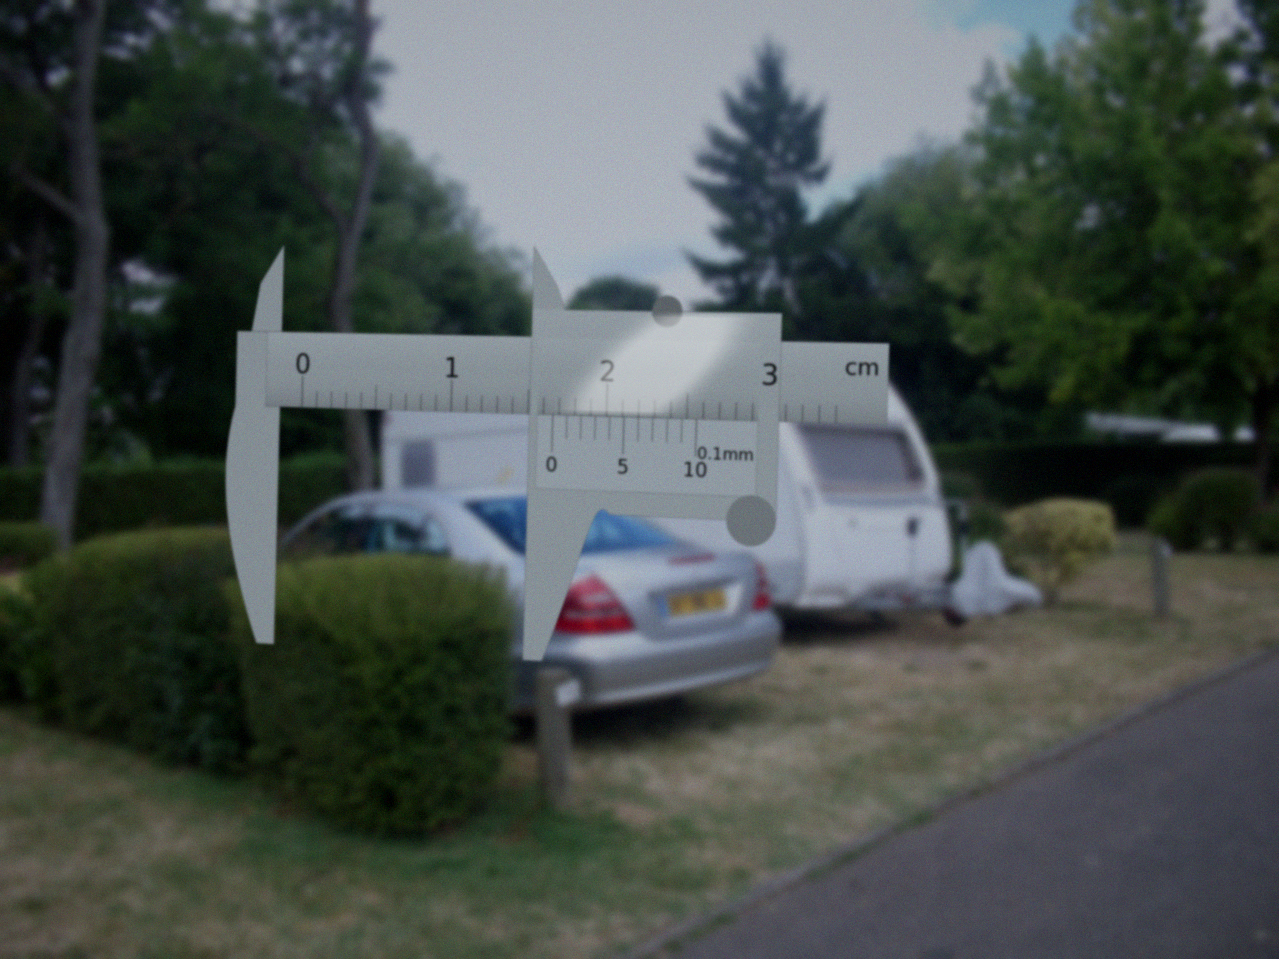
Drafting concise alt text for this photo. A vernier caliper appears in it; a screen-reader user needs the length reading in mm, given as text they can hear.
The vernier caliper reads 16.6 mm
